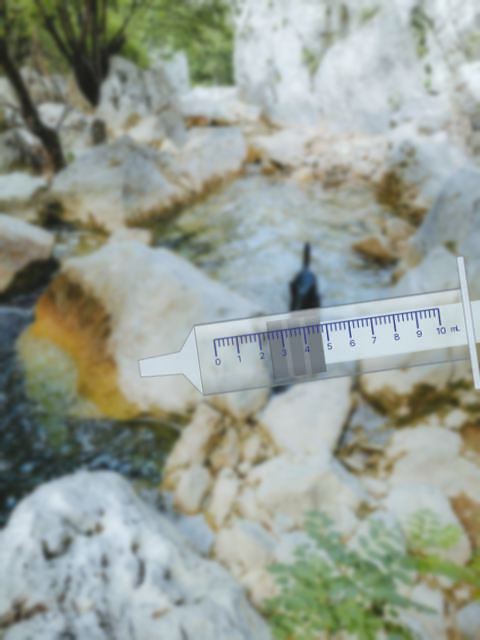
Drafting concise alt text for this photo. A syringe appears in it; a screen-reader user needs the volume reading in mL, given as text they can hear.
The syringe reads 2.4 mL
